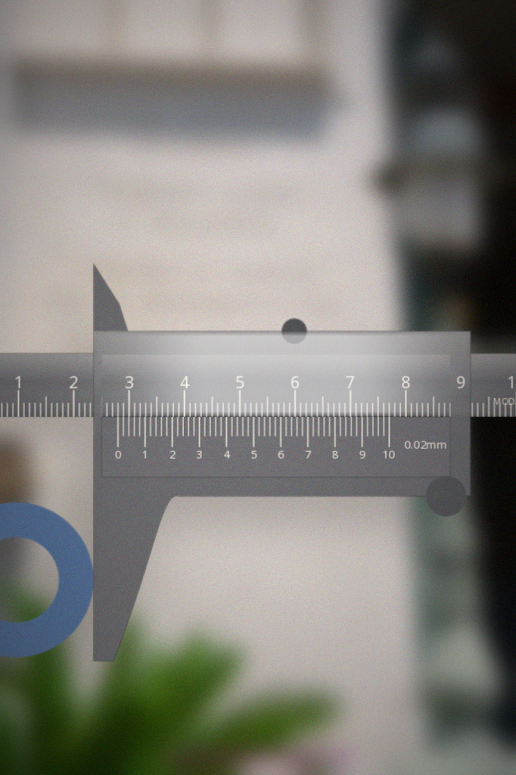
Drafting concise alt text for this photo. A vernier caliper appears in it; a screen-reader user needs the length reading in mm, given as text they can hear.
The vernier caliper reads 28.0 mm
